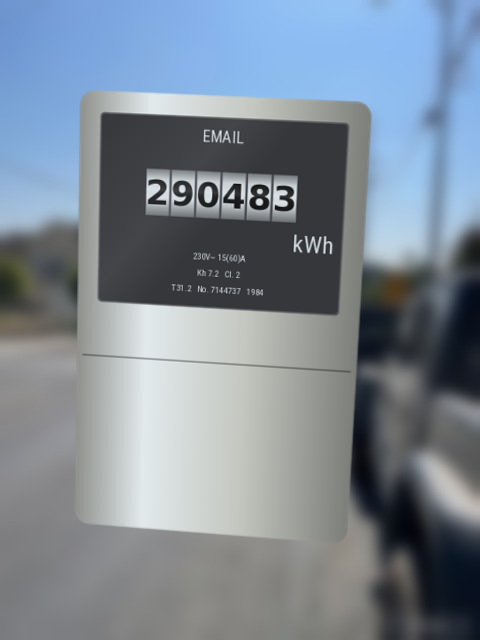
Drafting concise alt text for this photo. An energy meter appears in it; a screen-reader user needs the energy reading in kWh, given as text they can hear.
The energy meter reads 290483 kWh
